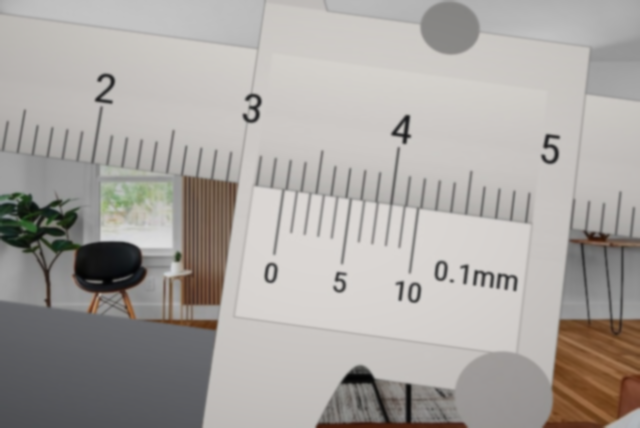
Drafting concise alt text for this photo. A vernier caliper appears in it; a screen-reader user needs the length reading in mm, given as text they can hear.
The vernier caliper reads 32.8 mm
